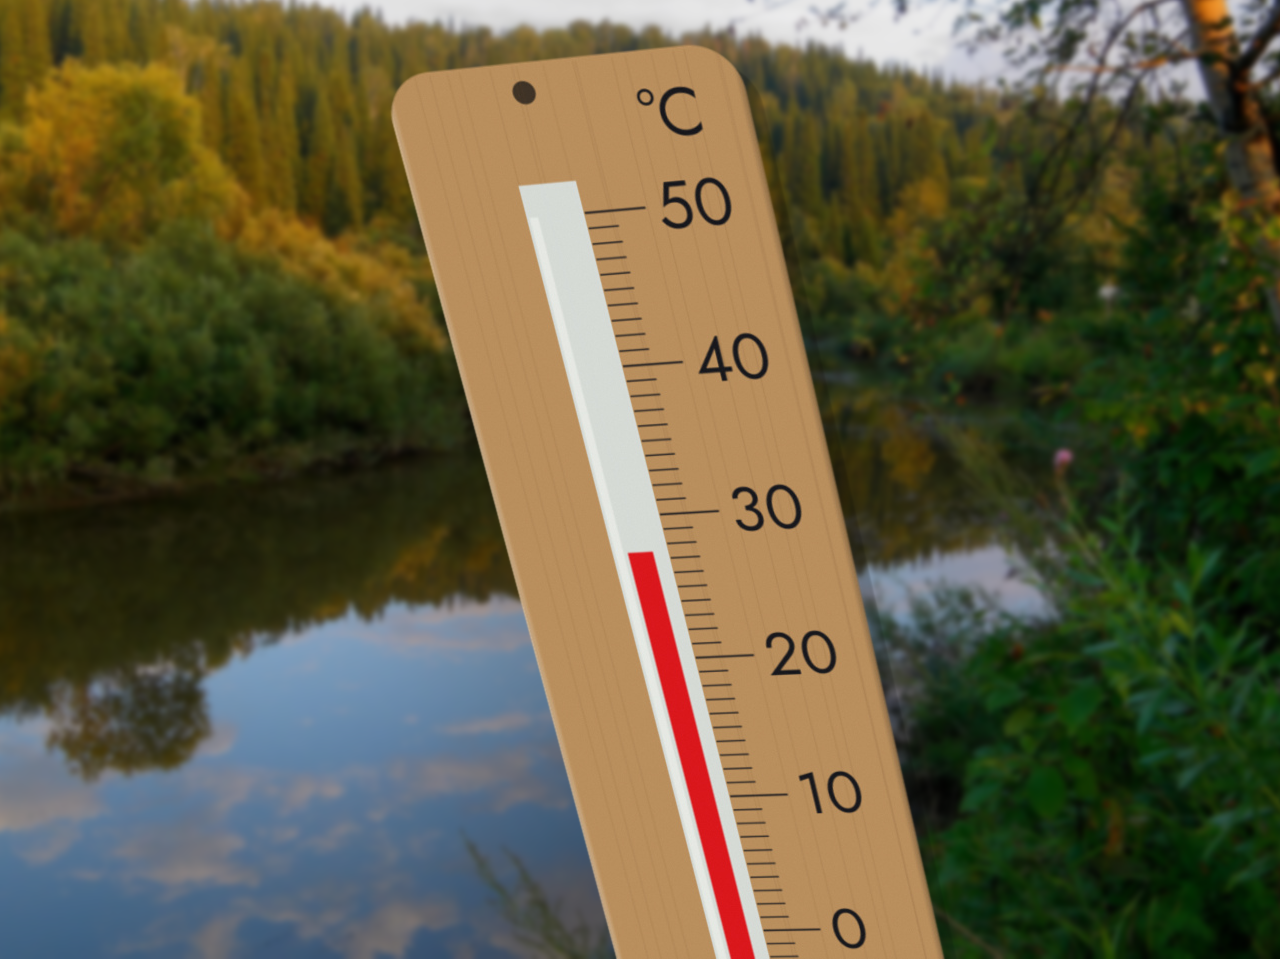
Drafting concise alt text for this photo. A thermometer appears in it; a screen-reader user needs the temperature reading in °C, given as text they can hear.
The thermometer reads 27.5 °C
